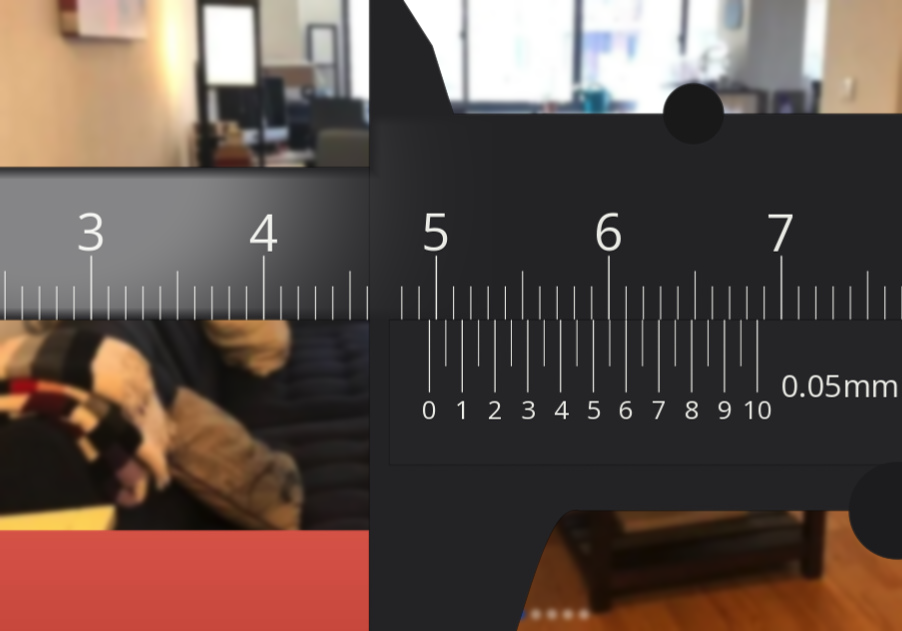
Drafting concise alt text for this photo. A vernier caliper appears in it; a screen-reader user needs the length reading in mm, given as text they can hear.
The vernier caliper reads 49.6 mm
